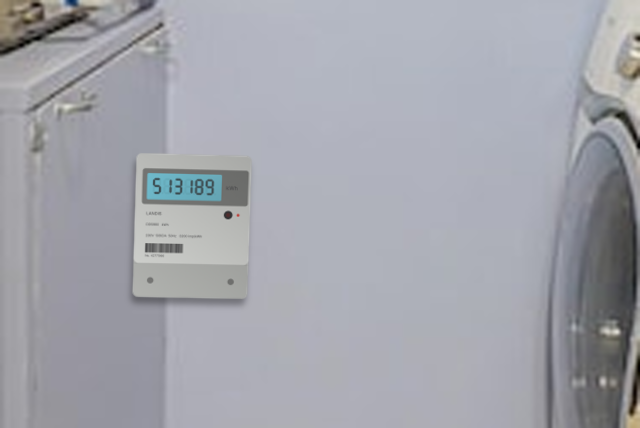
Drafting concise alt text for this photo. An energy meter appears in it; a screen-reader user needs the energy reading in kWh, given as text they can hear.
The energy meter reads 513189 kWh
